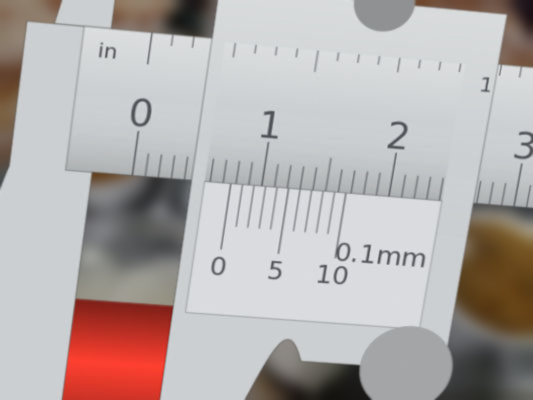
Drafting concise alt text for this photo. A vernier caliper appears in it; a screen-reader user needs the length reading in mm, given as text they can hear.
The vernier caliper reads 7.6 mm
